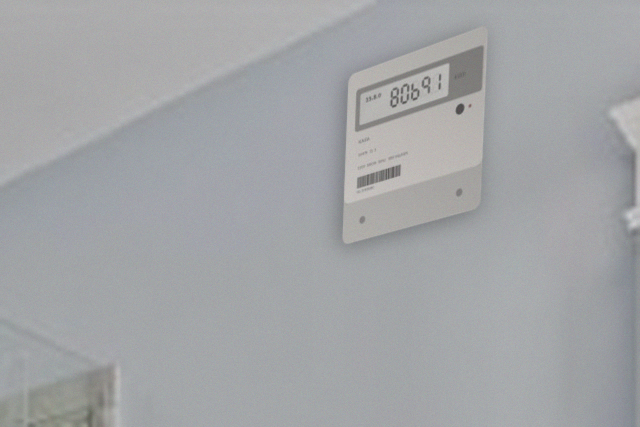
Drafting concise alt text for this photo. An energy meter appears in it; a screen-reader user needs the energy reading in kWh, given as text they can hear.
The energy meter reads 80691 kWh
